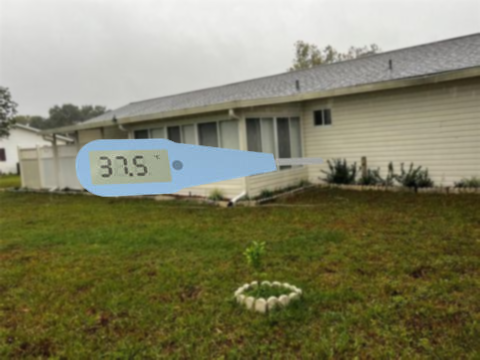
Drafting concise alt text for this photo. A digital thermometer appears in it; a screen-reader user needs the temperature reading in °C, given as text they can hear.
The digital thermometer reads 37.5 °C
